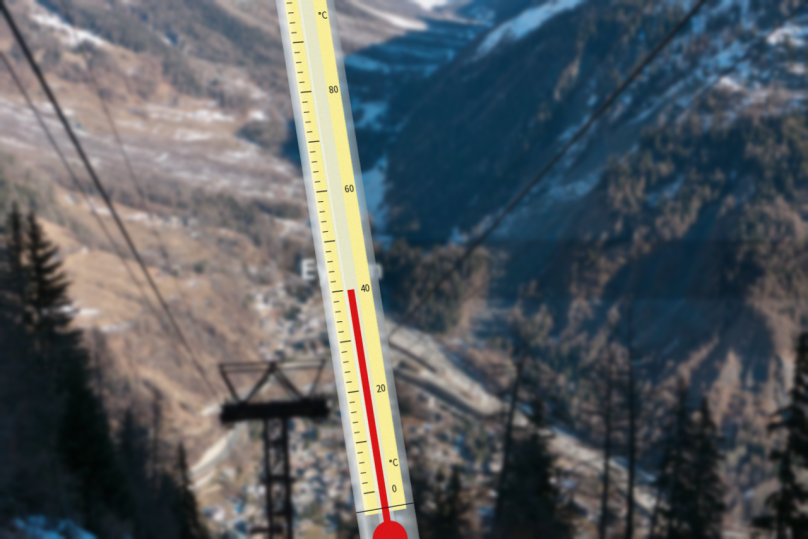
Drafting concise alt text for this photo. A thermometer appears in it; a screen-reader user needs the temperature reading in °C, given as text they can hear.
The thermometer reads 40 °C
